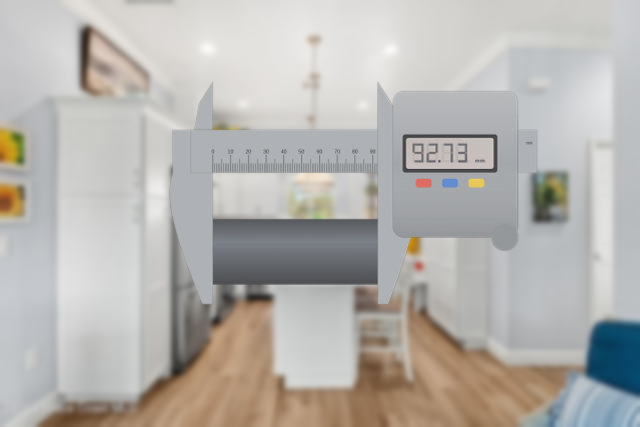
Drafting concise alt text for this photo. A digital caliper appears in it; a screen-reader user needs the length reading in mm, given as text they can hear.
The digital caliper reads 92.73 mm
